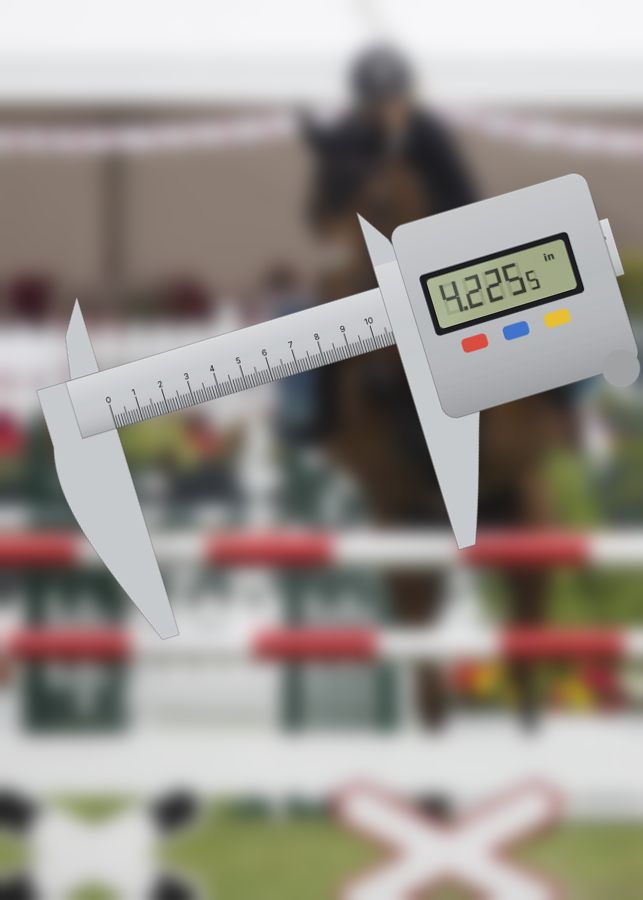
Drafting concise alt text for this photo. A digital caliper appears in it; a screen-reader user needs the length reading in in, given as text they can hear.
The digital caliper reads 4.2255 in
